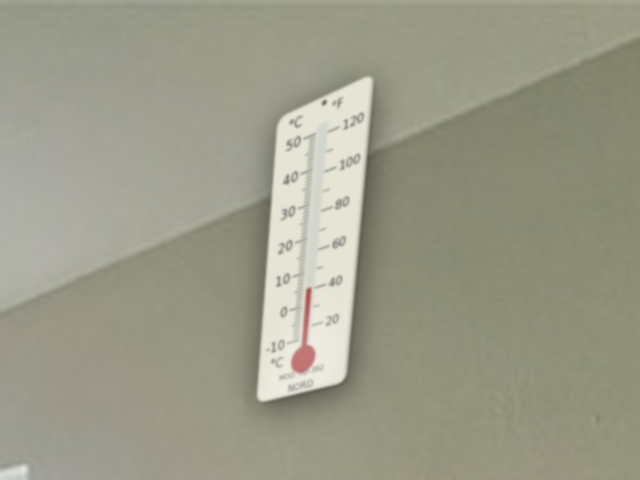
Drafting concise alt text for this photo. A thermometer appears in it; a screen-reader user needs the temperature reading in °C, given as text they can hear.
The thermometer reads 5 °C
